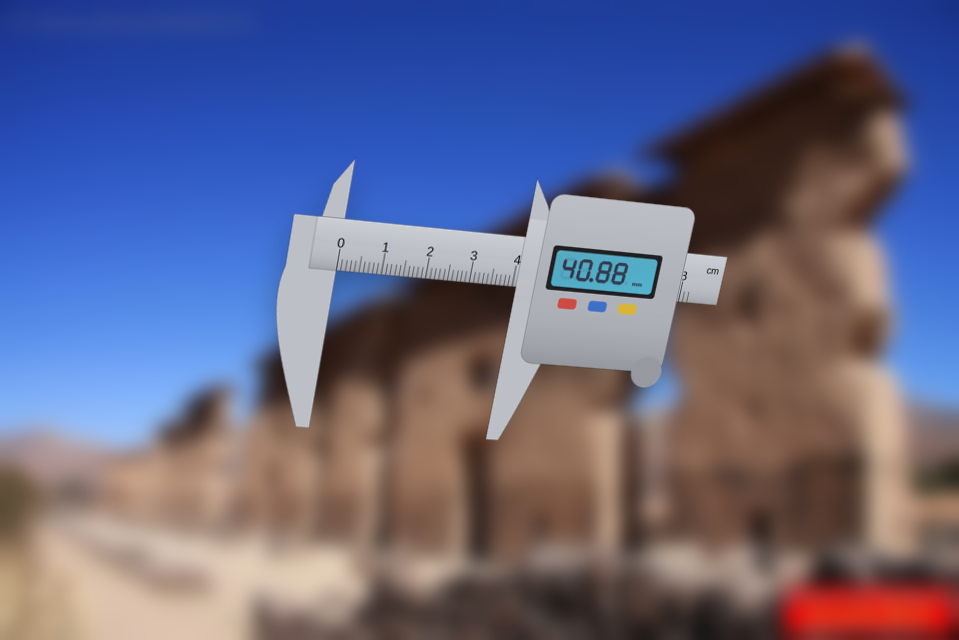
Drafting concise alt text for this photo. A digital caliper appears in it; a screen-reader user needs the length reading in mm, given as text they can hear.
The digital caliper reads 40.88 mm
